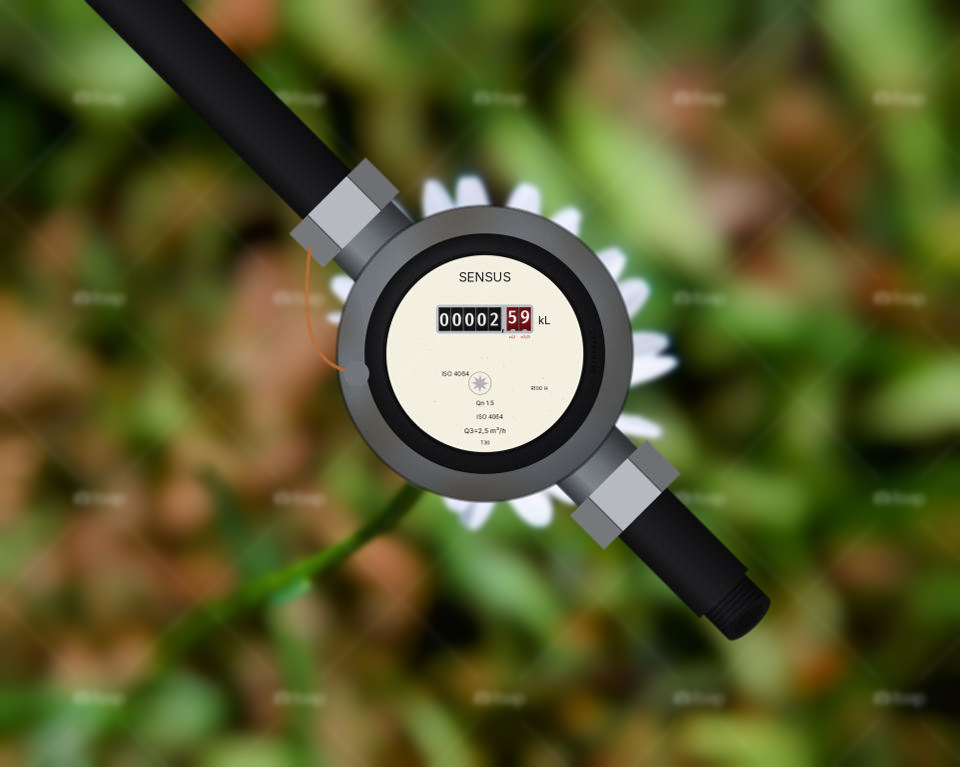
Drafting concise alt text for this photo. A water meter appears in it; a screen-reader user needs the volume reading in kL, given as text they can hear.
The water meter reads 2.59 kL
